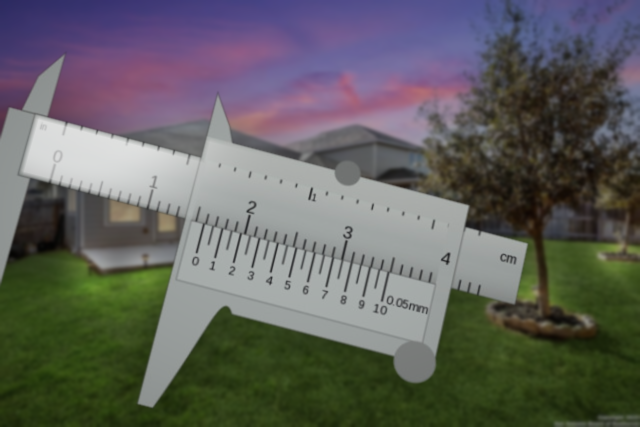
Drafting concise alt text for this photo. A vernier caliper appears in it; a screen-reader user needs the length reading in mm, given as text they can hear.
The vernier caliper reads 15.8 mm
